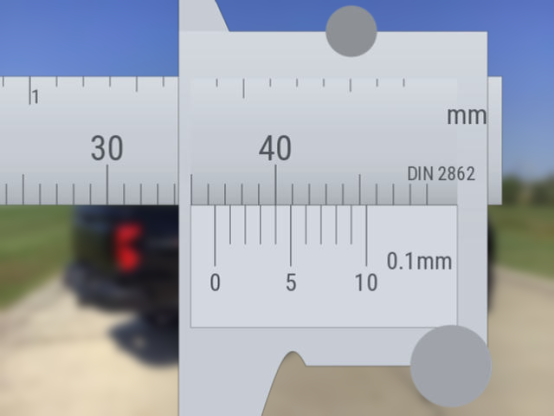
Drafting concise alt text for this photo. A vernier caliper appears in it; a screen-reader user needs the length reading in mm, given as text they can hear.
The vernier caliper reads 36.4 mm
